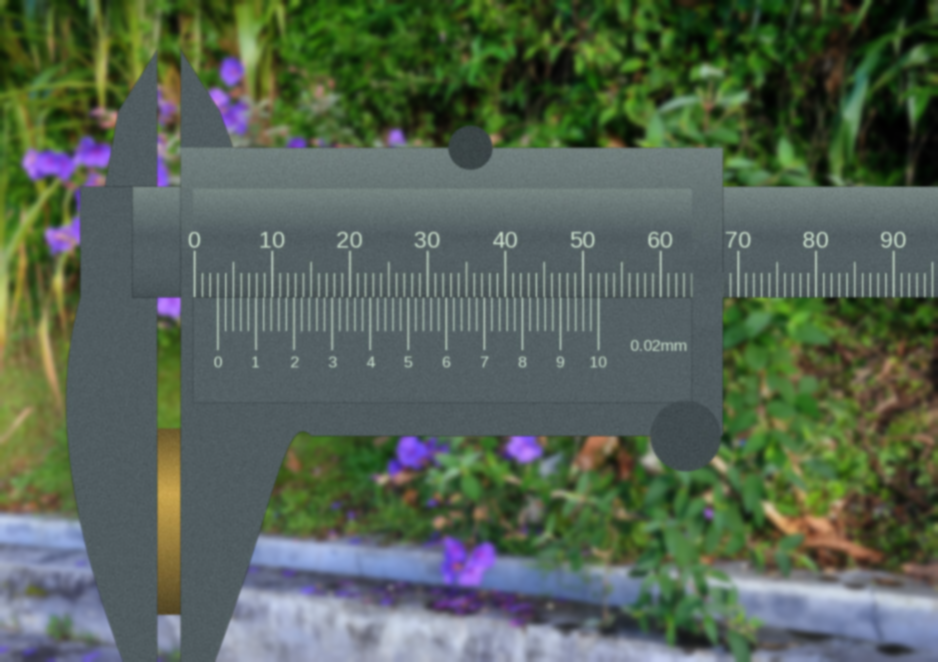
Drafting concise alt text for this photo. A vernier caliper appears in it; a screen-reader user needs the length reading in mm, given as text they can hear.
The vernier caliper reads 3.0 mm
